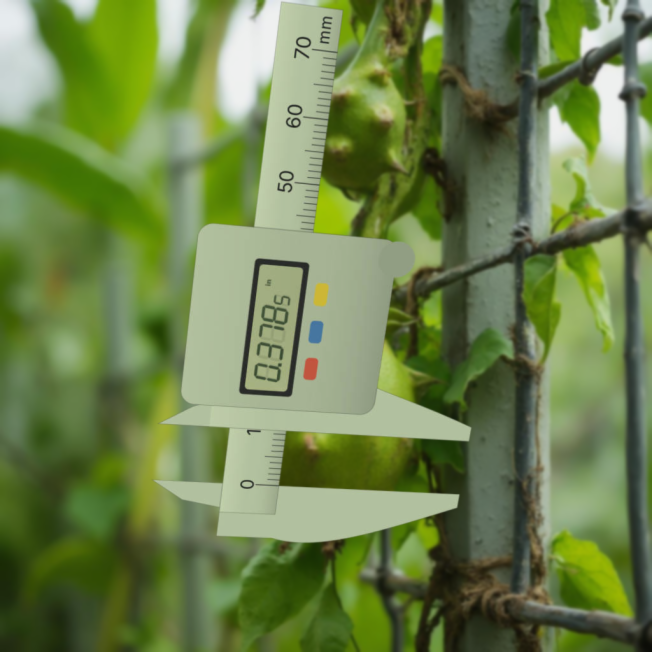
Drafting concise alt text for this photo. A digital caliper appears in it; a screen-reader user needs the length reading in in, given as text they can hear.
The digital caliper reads 0.3785 in
